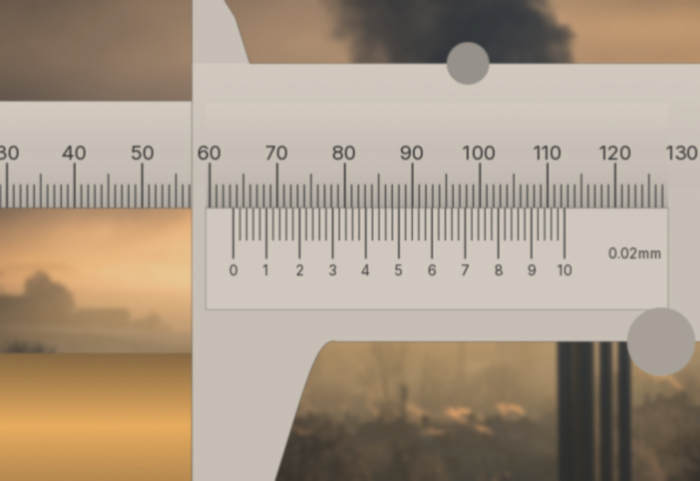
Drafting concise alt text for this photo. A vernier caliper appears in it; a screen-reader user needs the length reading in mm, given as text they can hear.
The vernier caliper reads 63.5 mm
